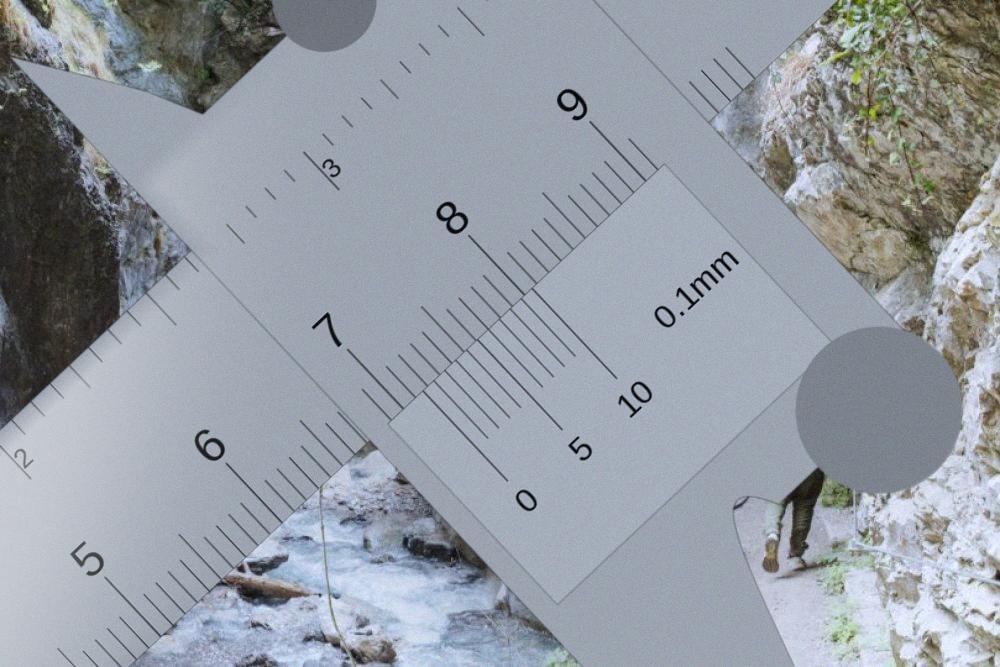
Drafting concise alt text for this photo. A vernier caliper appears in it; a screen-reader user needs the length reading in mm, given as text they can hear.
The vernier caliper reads 71.6 mm
